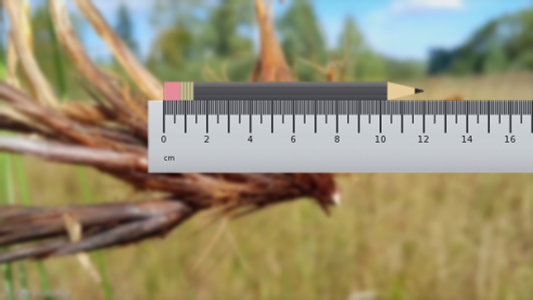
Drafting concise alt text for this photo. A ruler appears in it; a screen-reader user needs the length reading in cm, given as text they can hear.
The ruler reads 12 cm
